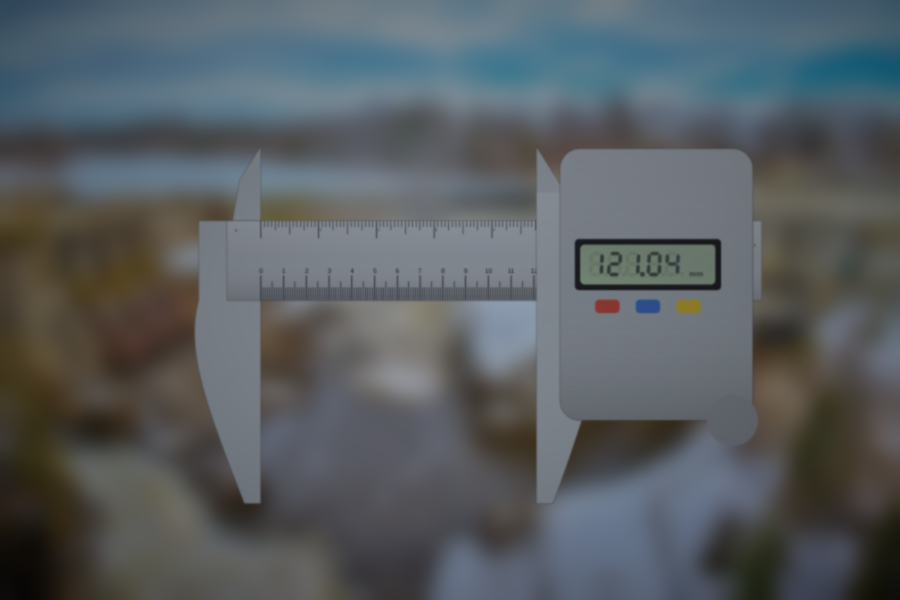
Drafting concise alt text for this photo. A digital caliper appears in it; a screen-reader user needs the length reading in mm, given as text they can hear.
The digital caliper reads 121.04 mm
